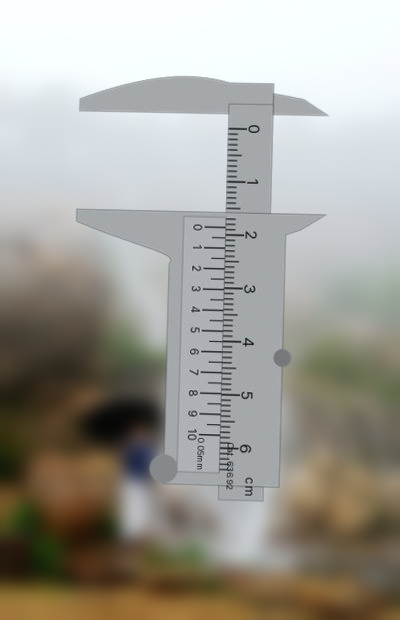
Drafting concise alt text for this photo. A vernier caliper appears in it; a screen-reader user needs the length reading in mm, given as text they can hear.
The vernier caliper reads 18.6 mm
